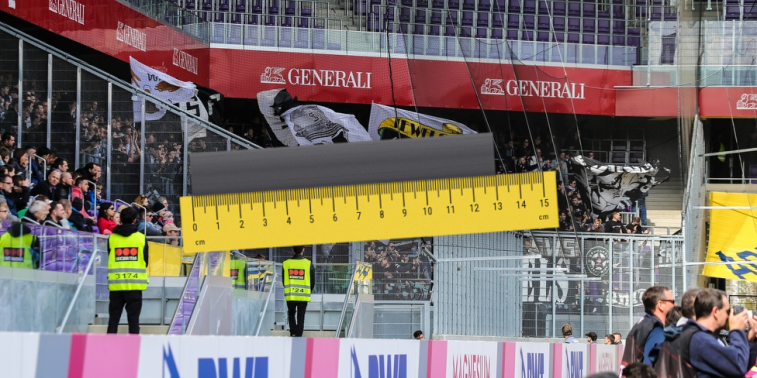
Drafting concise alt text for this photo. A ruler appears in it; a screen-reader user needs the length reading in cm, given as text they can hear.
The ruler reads 13 cm
